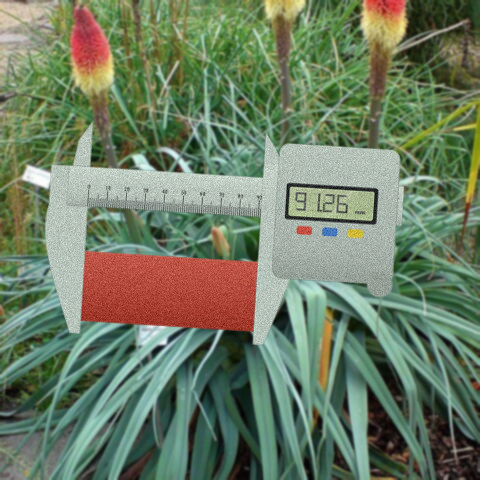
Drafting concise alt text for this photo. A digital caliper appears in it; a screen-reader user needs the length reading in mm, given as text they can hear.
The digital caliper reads 91.26 mm
